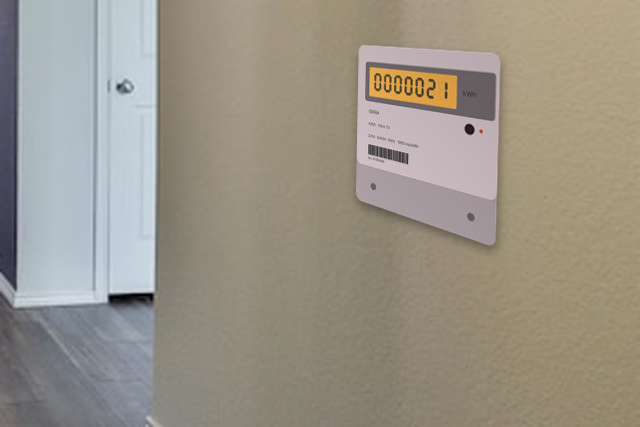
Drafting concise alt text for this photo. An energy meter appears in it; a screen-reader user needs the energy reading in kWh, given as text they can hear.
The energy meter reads 21 kWh
